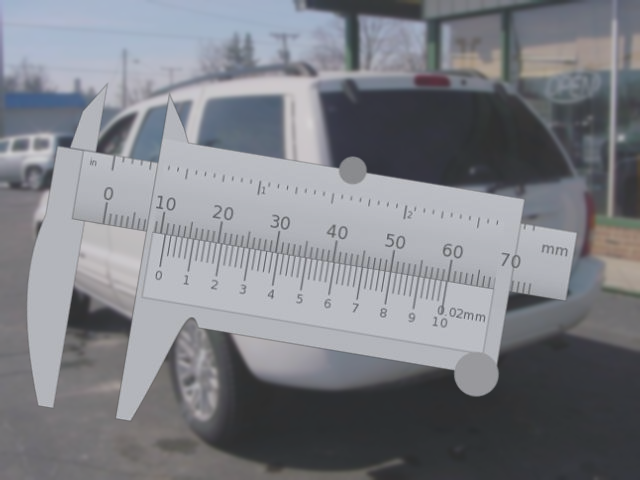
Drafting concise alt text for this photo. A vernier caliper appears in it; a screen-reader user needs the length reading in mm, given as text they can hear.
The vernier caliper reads 10.8 mm
